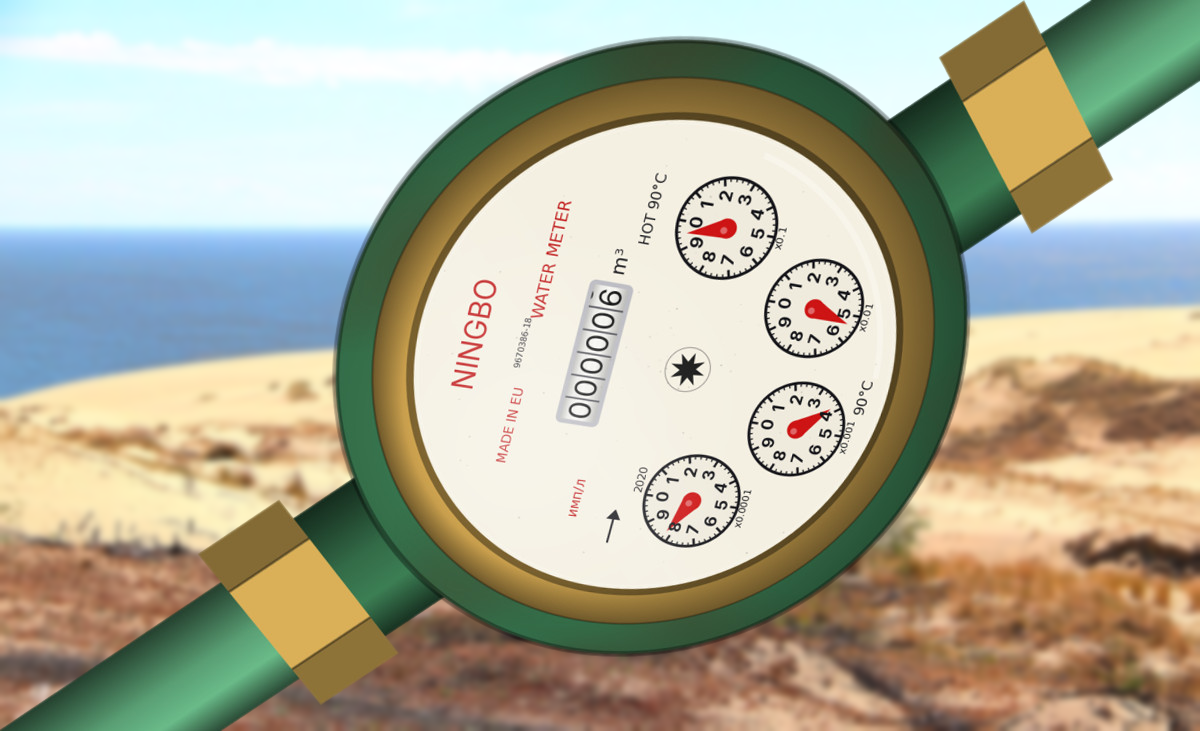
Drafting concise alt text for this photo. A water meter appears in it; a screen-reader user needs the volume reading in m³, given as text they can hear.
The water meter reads 5.9538 m³
